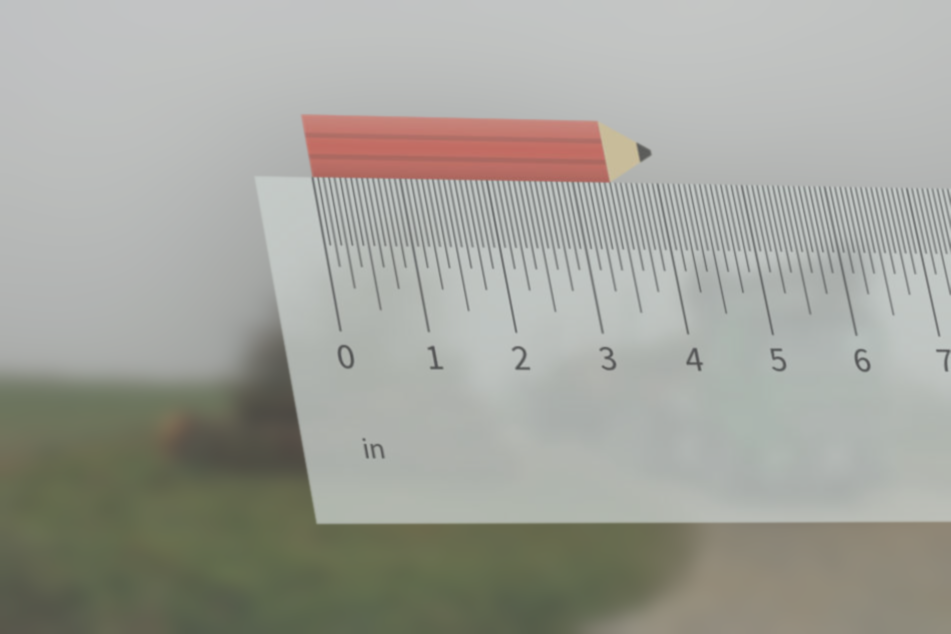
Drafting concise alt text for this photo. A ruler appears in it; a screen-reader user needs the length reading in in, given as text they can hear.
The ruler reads 4 in
